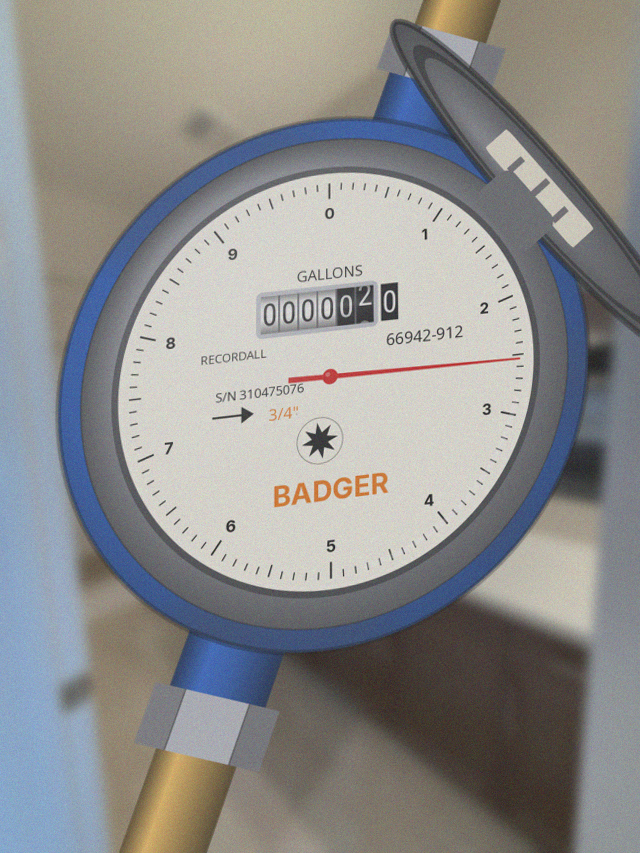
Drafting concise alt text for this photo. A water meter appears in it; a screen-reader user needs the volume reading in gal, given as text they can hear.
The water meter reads 22.5 gal
